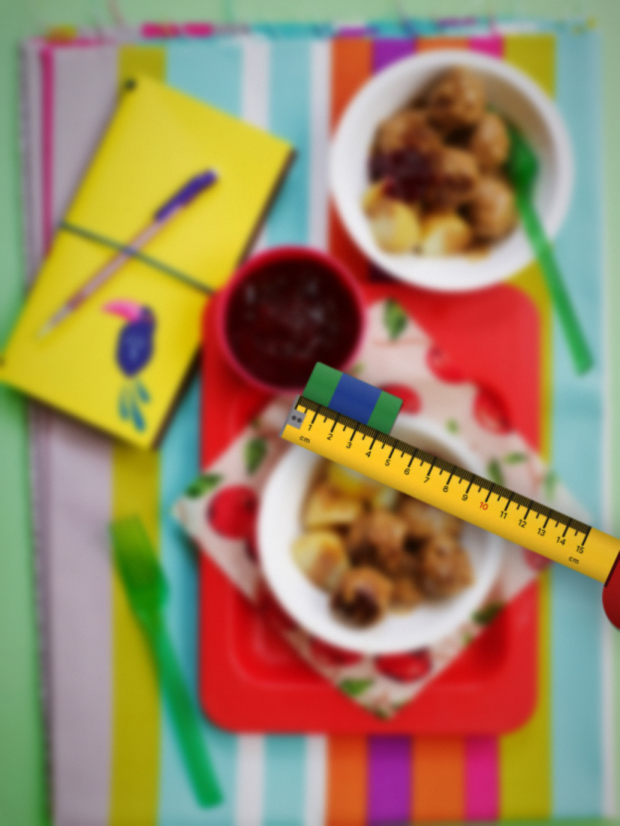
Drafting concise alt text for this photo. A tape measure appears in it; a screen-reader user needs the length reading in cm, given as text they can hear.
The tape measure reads 4.5 cm
